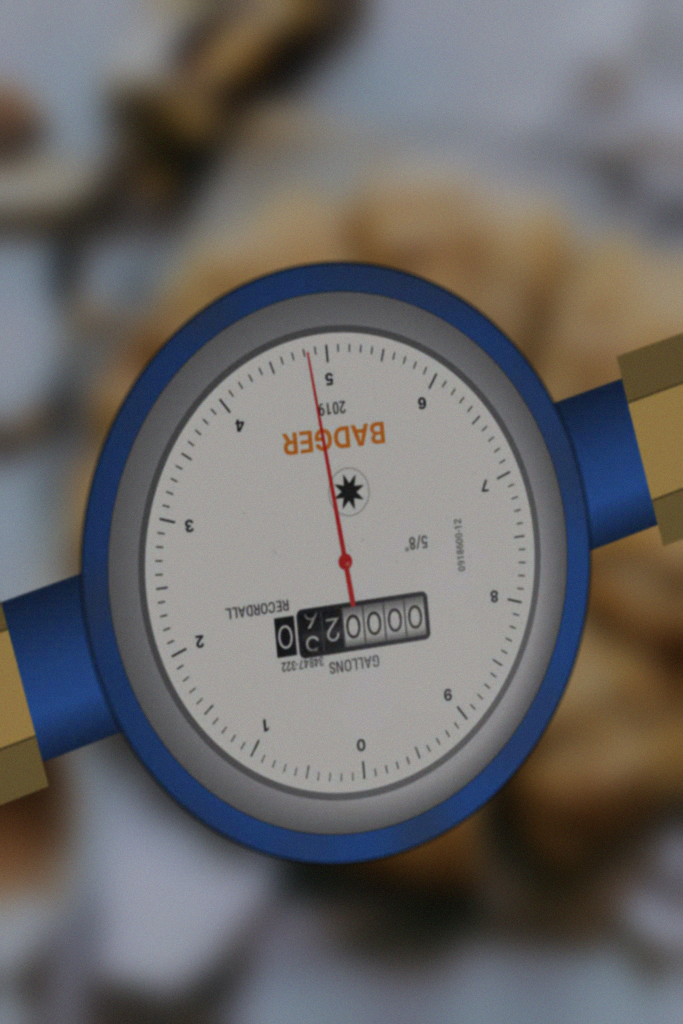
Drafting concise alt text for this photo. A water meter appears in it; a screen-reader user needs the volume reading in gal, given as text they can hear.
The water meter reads 254.8 gal
